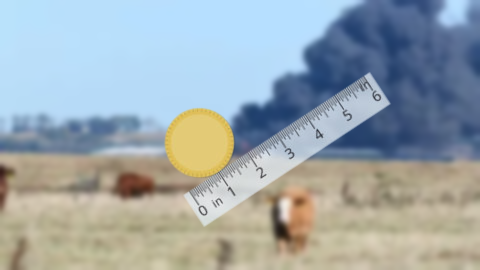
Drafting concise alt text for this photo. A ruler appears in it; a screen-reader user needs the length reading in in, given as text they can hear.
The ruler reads 2 in
